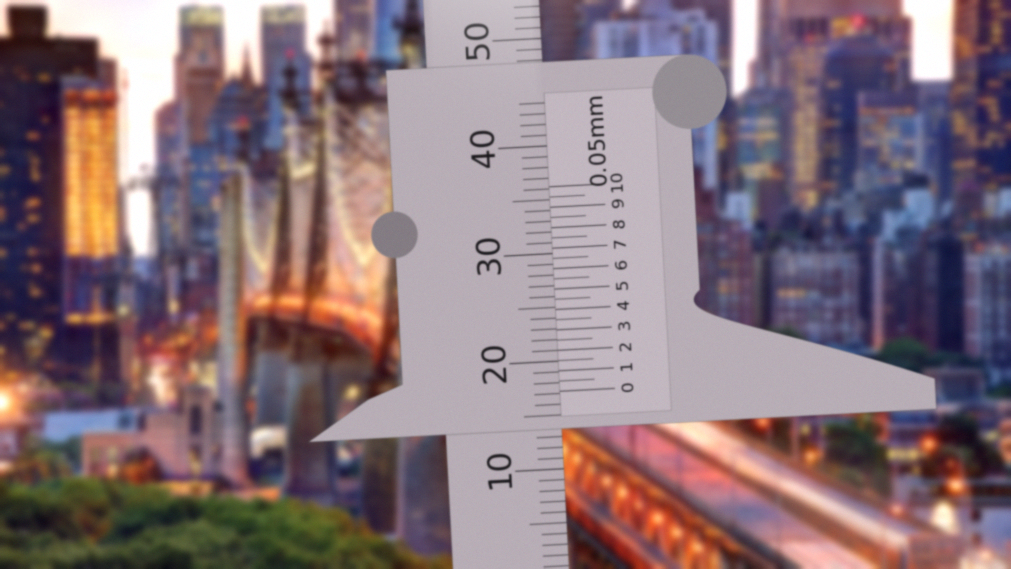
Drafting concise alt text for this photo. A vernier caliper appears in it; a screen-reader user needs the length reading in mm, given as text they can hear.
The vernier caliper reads 17.2 mm
